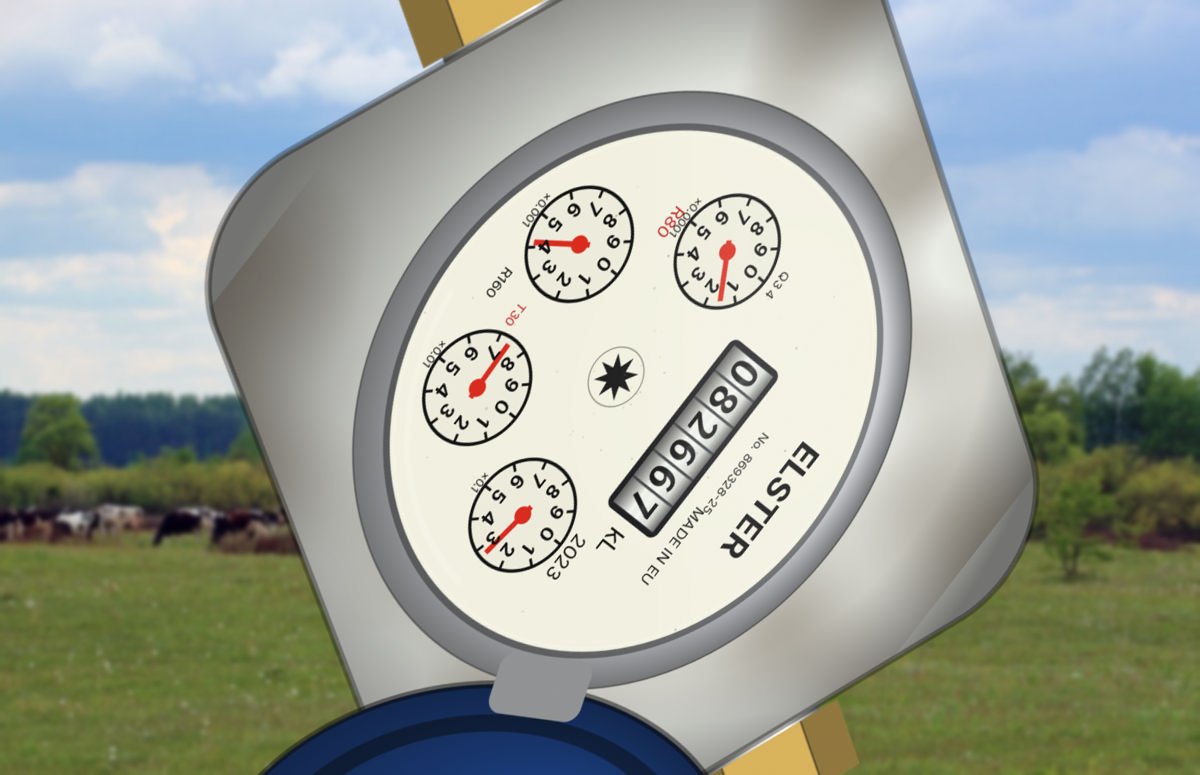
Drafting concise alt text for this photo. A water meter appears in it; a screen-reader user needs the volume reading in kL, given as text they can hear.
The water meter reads 82667.2741 kL
